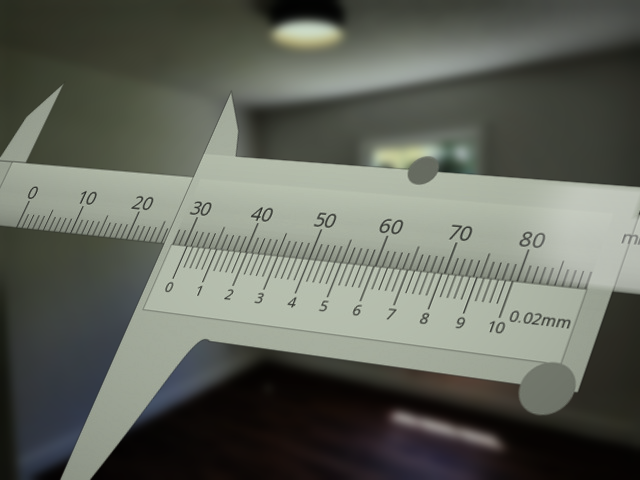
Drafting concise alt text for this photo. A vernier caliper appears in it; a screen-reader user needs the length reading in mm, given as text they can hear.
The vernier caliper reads 30.4 mm
